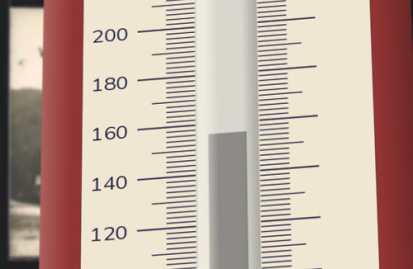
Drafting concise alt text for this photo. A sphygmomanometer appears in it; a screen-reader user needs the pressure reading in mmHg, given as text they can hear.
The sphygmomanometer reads 156 mmHg
